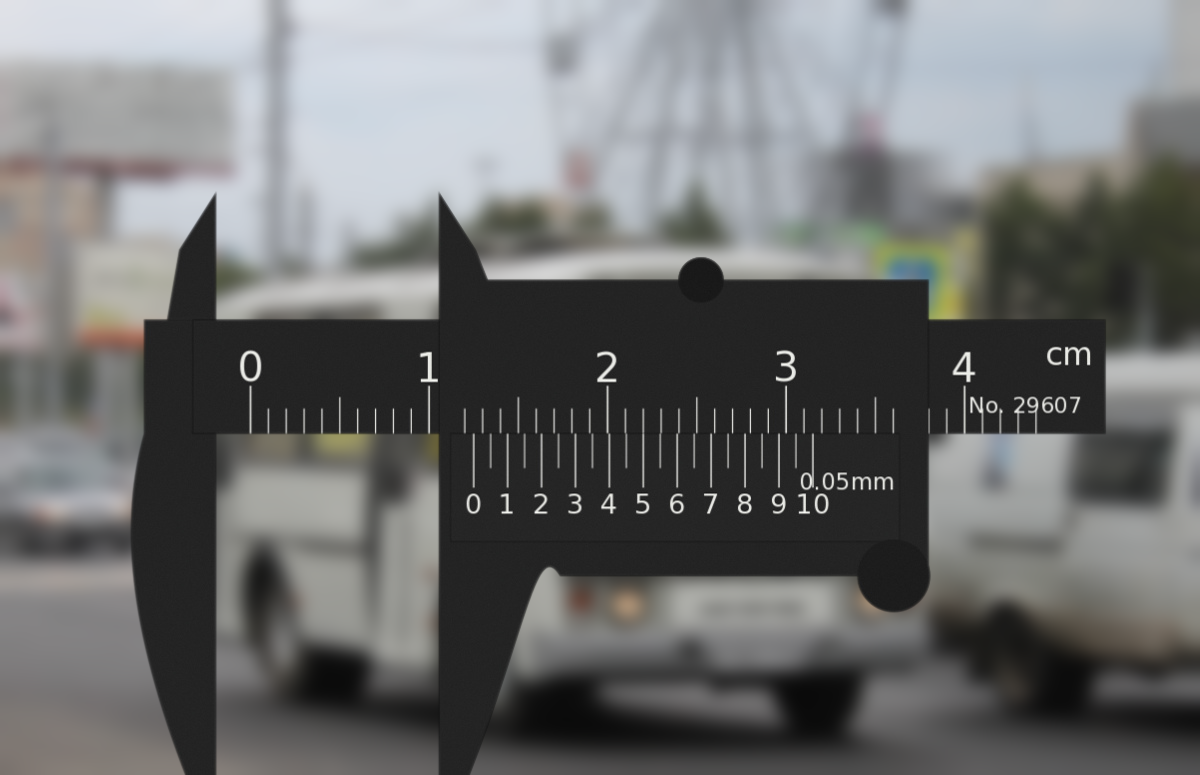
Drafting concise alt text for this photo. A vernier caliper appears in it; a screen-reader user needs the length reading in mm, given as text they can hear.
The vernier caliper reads 12.5 mm
